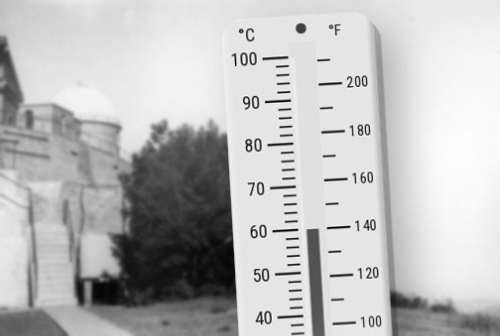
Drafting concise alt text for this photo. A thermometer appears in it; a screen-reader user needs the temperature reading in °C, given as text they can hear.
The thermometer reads 60 °C
